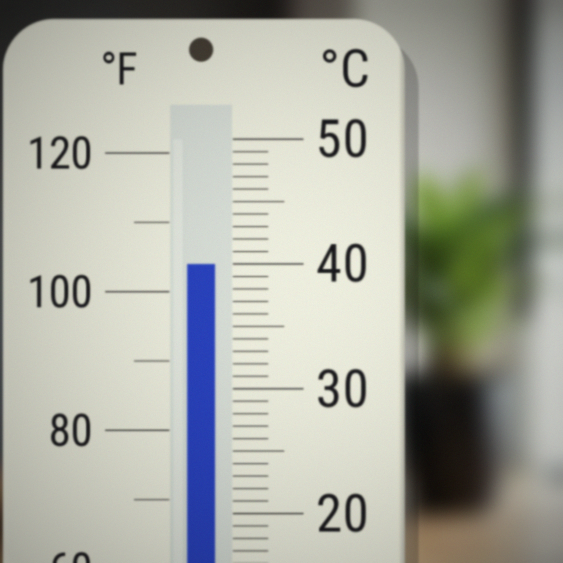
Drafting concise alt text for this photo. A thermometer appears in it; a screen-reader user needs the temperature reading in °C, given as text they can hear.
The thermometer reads 40 °C
